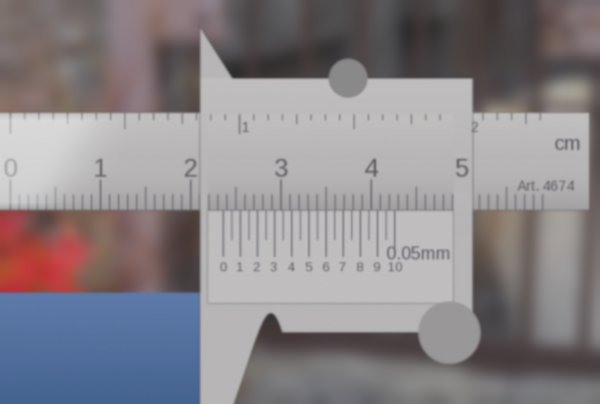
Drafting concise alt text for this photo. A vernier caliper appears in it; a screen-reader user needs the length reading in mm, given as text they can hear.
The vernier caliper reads 23.6 mm
